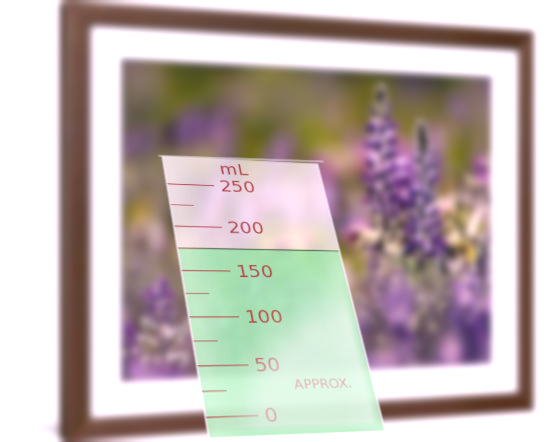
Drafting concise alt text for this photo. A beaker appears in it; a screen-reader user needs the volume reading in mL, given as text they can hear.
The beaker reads 175 mL
